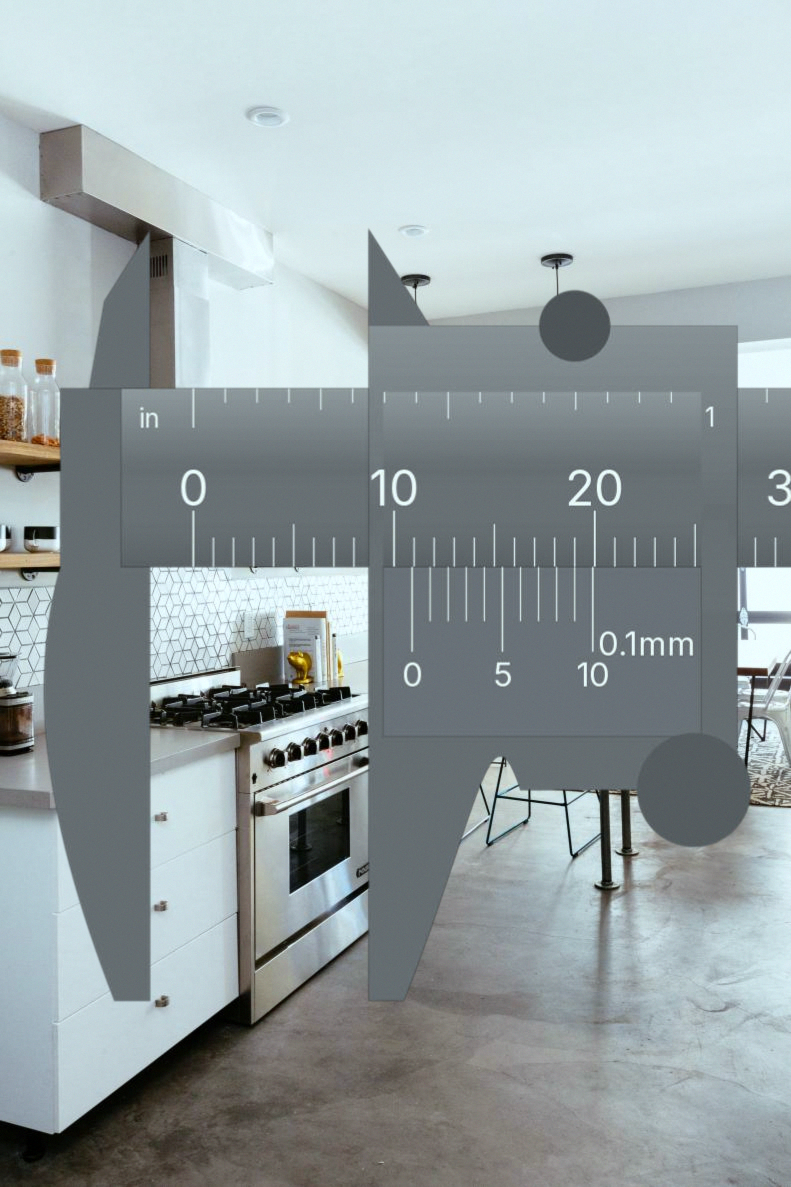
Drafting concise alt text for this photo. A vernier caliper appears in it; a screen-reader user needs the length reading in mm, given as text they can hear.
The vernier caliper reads 10.9 mm
